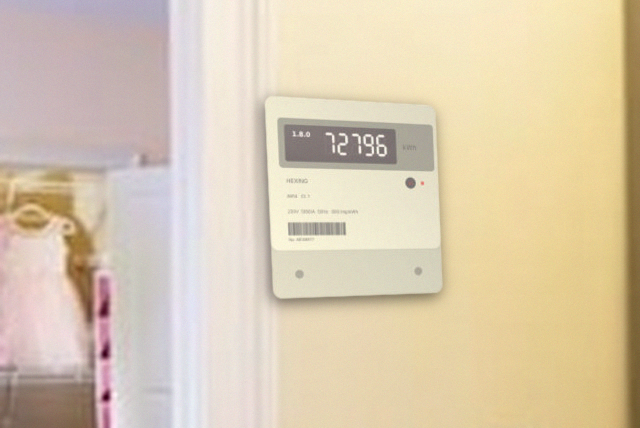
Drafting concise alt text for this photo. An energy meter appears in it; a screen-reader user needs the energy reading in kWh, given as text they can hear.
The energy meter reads 72796 kWh
